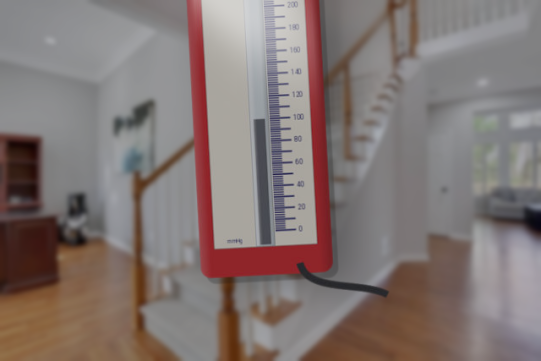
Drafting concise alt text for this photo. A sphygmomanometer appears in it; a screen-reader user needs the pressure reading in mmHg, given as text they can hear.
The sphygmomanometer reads 100 mmHg
